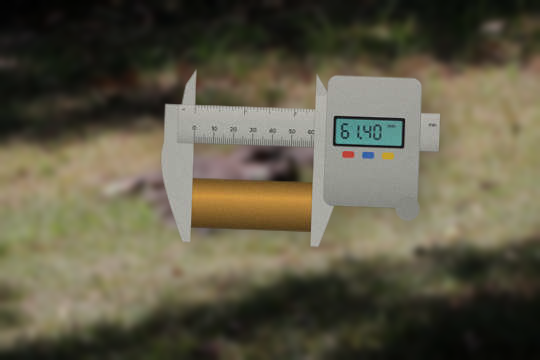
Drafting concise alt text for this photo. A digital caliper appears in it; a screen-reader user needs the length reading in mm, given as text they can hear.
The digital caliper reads 61.40 mm
